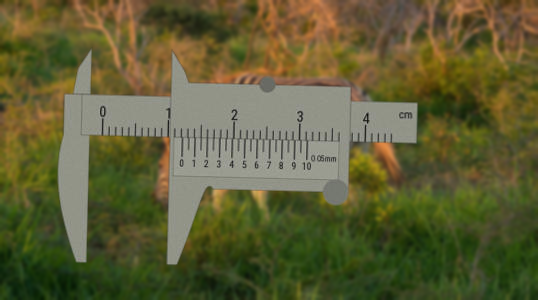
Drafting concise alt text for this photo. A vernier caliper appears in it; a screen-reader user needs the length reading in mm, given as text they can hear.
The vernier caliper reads 12.2 mm
